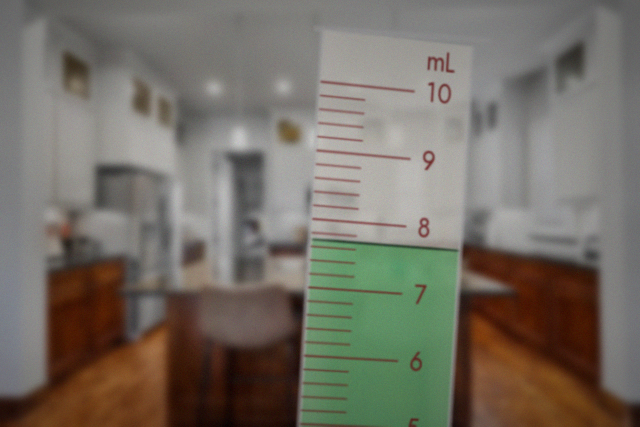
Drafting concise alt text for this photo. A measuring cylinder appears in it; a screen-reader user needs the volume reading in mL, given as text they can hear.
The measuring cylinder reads 7.7 mL
